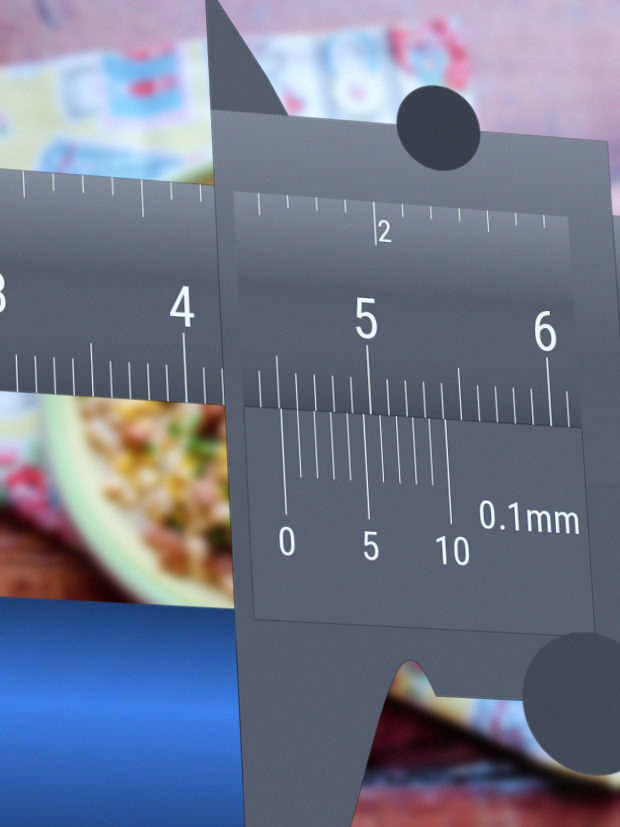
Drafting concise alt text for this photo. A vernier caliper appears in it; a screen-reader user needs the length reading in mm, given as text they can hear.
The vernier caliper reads 45.1 mm
